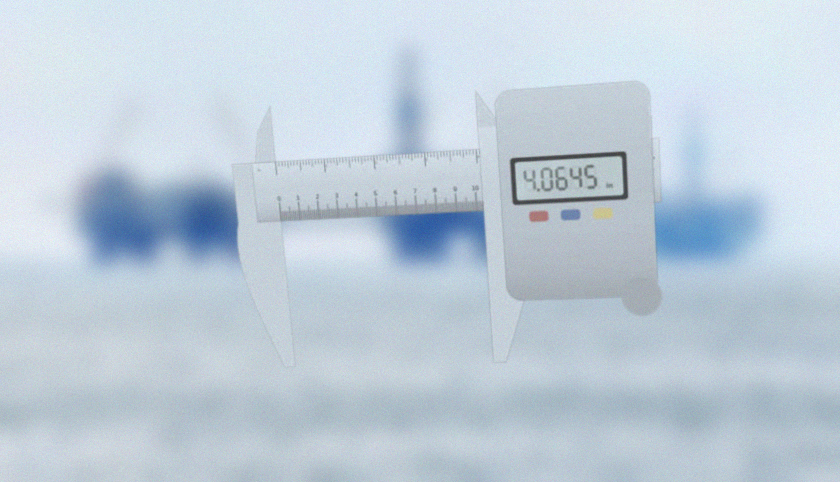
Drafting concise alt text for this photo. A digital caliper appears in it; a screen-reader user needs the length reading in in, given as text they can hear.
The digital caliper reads 4.0645 in
